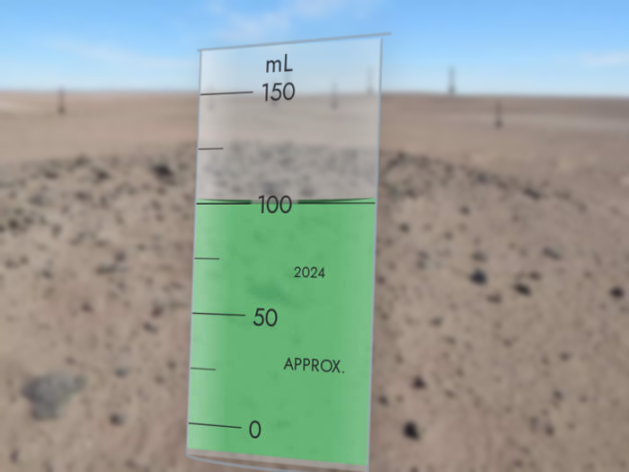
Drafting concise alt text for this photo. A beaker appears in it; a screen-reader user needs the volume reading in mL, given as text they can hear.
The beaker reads 100 mL
